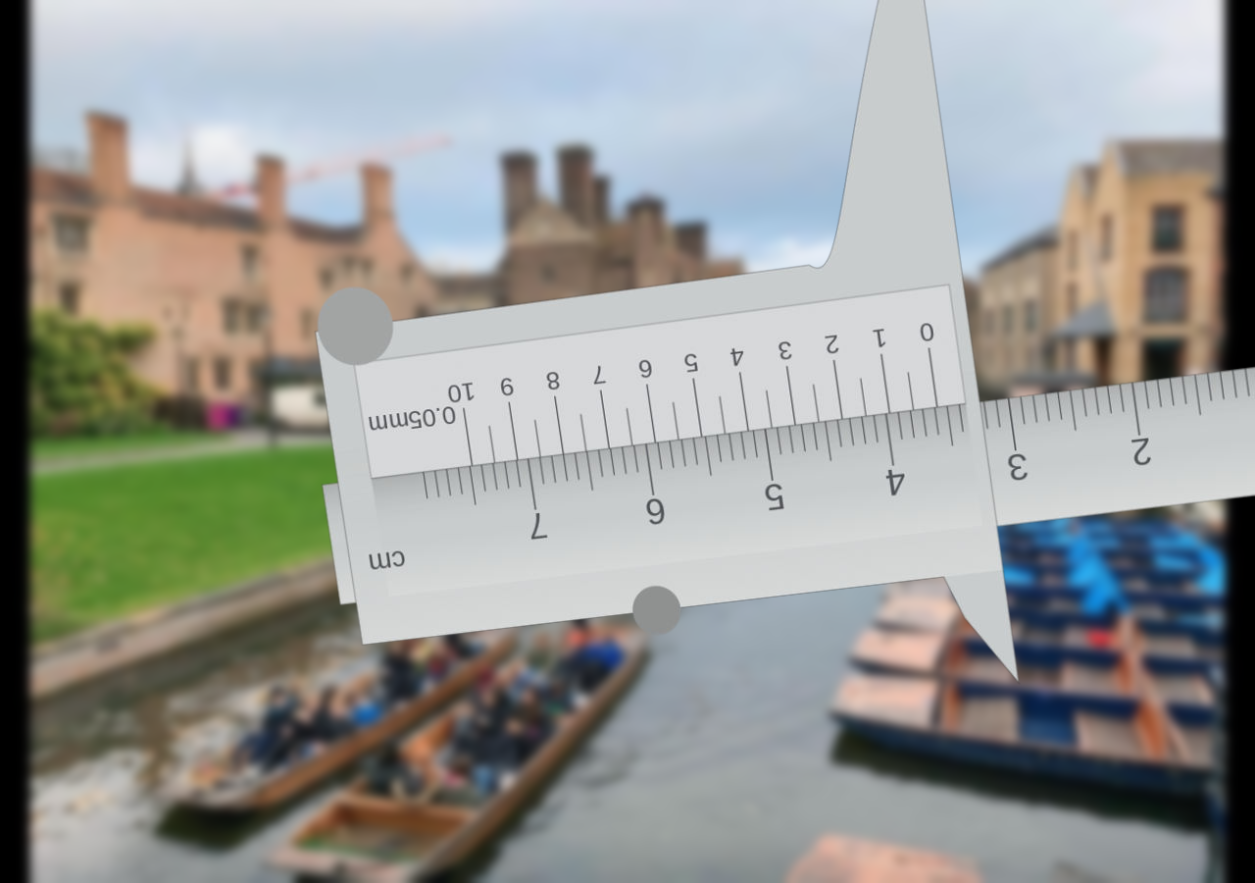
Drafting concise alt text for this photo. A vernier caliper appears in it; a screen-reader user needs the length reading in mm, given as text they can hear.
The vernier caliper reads 35.8 mm
